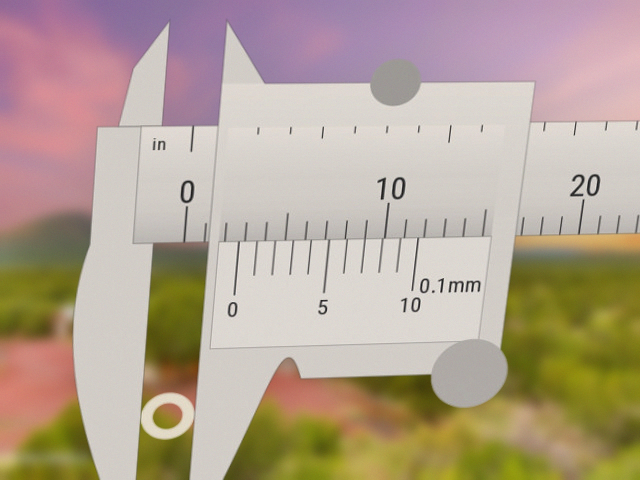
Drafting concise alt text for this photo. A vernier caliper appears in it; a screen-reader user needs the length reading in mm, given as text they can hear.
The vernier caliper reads 2.7 mm
